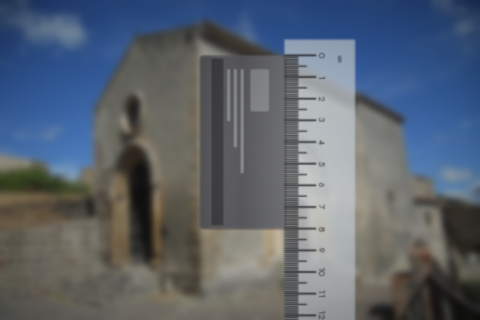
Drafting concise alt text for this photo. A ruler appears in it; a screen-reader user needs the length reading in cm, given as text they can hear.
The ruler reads 8 cm
